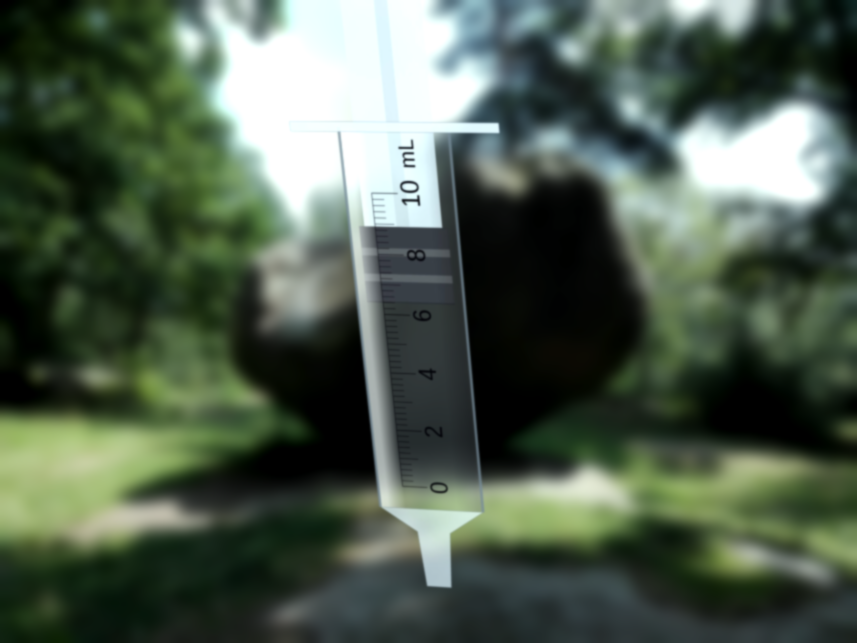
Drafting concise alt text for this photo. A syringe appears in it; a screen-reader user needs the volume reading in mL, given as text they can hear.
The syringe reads 6.4 mL
